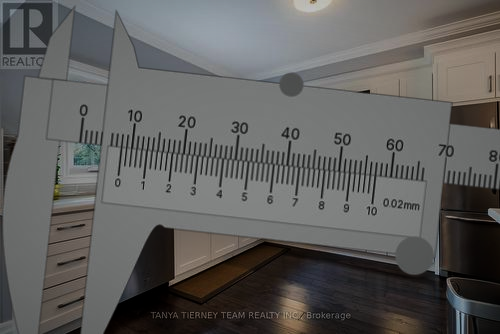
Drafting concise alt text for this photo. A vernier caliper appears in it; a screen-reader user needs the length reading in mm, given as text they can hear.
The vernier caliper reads 8.0 mm
